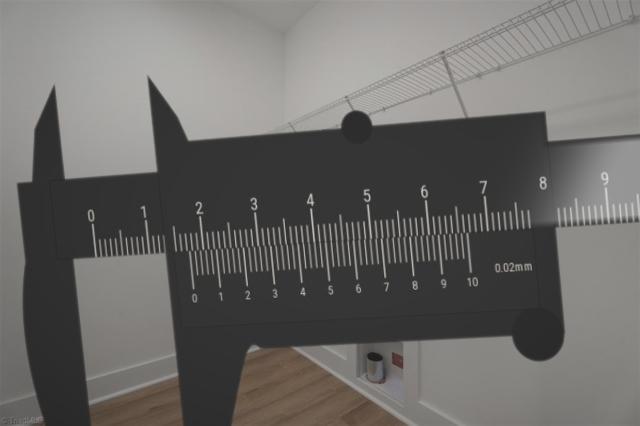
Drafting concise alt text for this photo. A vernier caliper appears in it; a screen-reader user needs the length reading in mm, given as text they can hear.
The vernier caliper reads 17.5 mm
